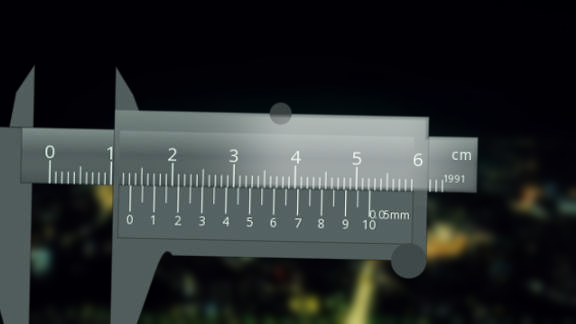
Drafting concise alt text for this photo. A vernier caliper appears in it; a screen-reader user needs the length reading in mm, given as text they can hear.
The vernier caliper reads 13.2 mm
